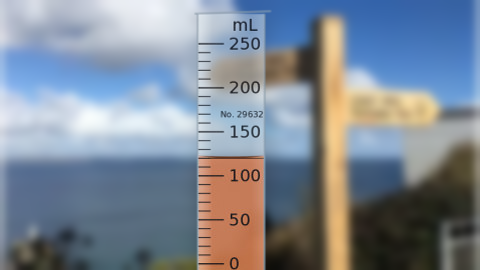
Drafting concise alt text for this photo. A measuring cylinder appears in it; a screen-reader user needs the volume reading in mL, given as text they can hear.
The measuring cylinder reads 120 mL
